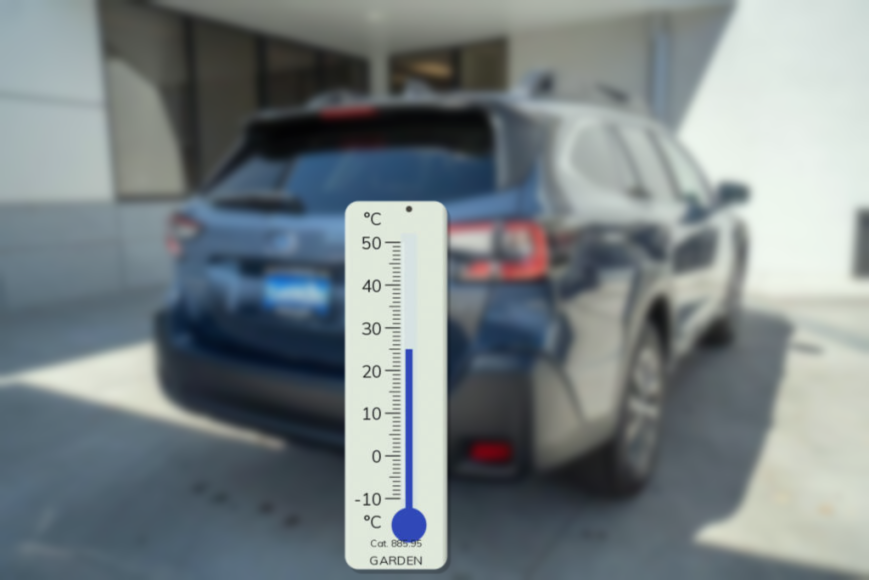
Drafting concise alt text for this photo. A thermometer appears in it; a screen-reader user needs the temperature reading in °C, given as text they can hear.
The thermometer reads 25 °C
